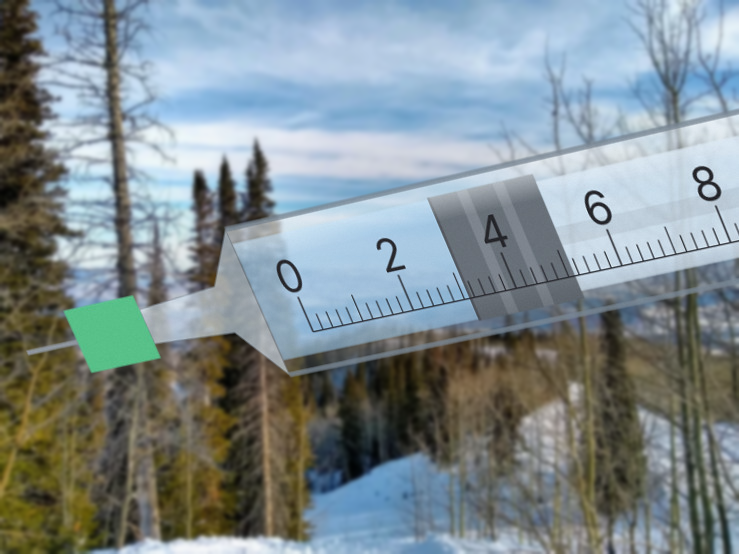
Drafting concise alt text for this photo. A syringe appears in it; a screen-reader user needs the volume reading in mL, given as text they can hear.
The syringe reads 3.1 mL
